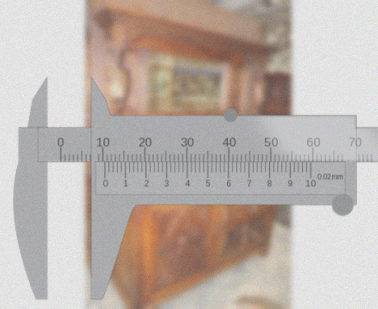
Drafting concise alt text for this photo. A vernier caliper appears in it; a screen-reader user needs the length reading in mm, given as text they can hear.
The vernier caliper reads 10.5 mm
